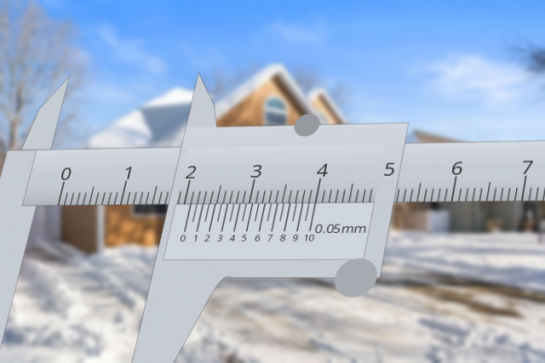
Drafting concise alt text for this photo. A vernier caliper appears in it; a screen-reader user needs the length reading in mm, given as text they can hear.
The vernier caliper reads 21.0 mm
